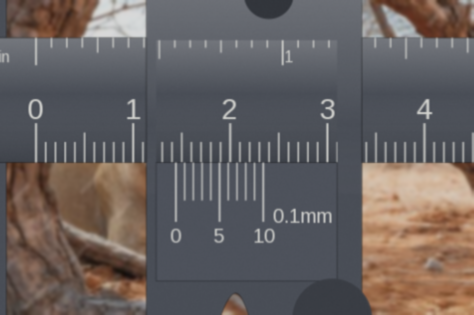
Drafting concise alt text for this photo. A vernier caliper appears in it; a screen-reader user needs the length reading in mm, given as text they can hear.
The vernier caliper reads 14.4 mm
